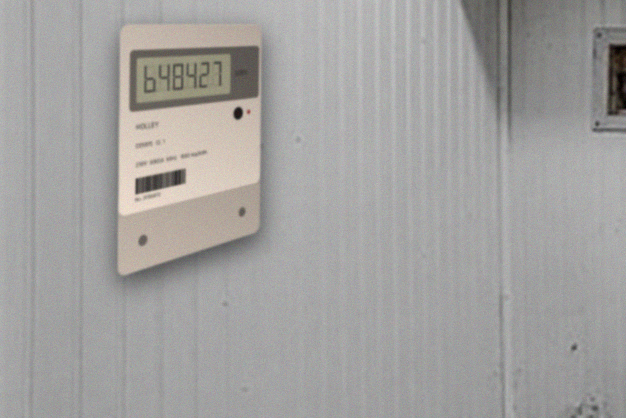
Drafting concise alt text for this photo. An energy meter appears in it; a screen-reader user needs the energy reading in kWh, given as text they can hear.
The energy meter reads 648427 kWh
